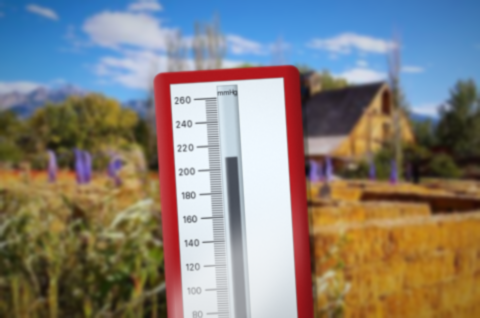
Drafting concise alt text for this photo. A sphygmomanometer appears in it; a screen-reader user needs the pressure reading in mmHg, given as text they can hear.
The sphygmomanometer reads 210 mmHg
